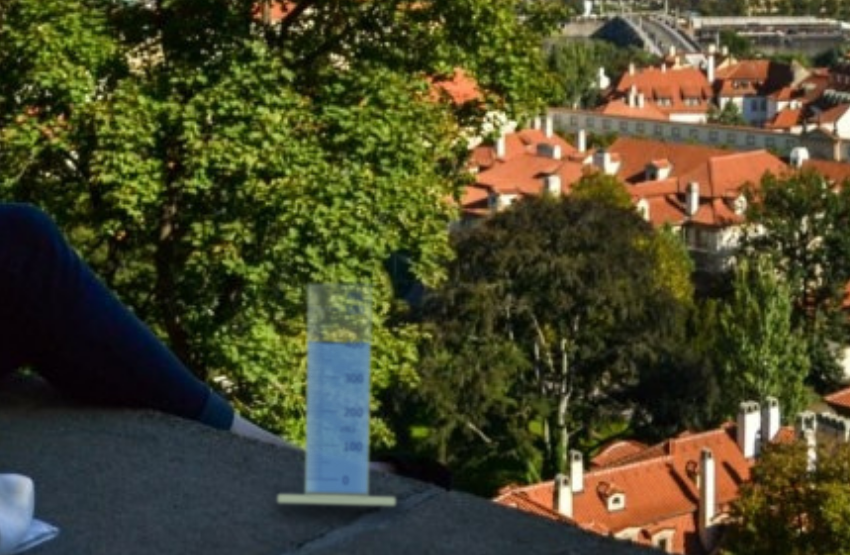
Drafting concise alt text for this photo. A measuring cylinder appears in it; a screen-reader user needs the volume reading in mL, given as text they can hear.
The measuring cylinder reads 400 mL
